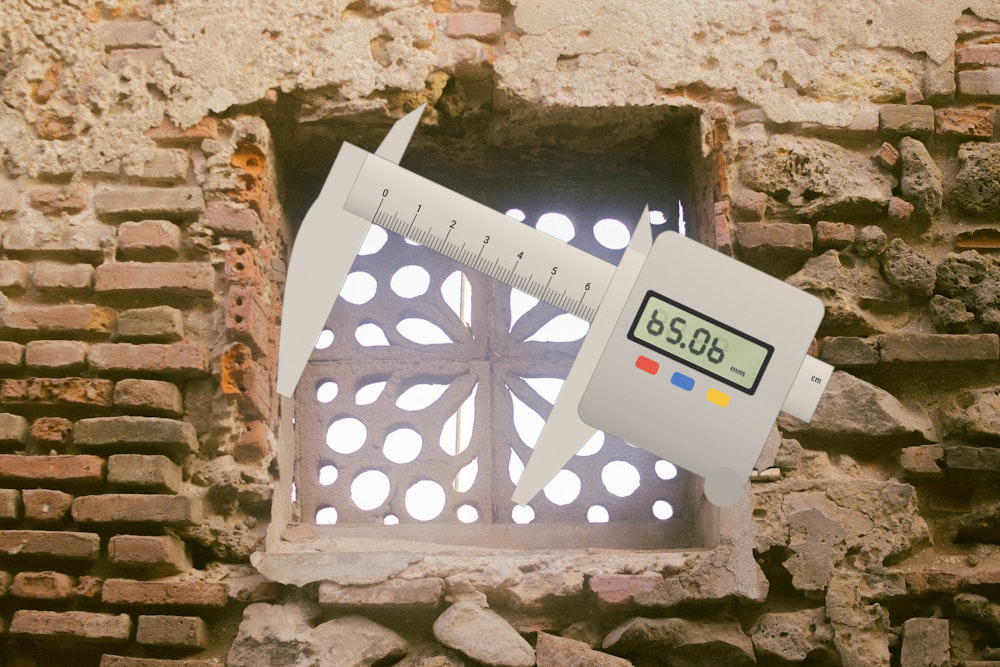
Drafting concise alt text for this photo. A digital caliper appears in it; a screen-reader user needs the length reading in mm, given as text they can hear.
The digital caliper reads 65.06 mm
